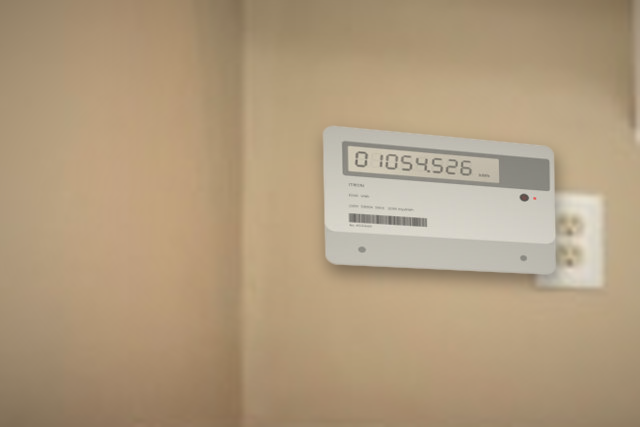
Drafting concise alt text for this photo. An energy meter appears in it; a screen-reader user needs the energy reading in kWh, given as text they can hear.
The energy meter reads 1054.526 kWh
